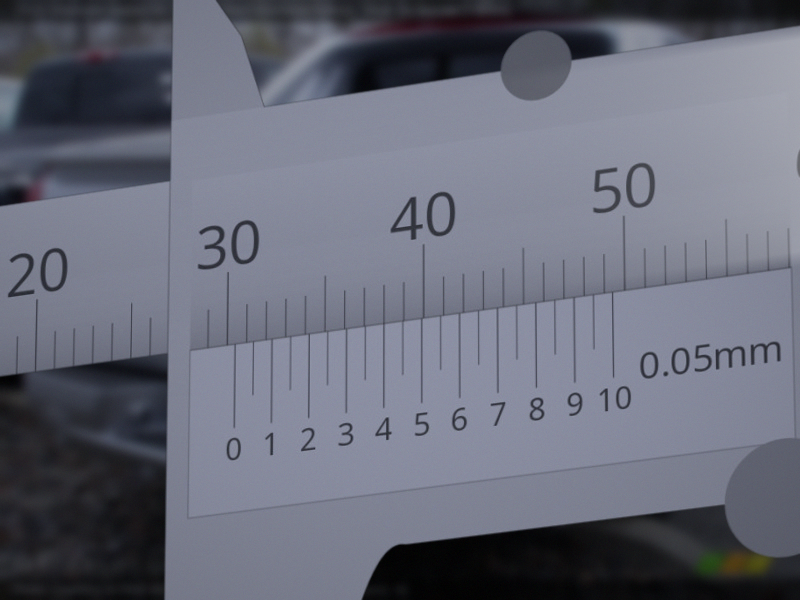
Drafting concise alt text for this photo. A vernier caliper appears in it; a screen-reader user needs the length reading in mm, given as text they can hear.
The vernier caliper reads 30.4 mm
